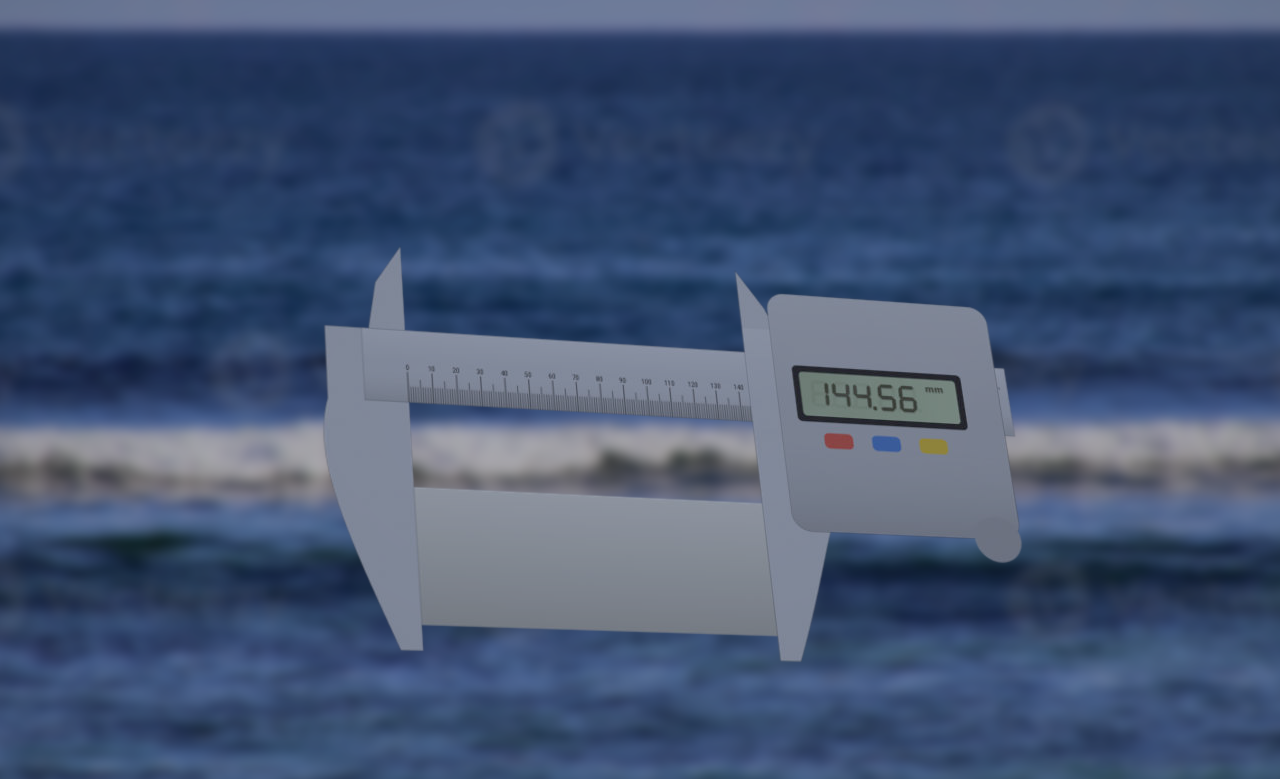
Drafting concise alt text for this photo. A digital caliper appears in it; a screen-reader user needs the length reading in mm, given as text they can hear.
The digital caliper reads 144.56 mm
